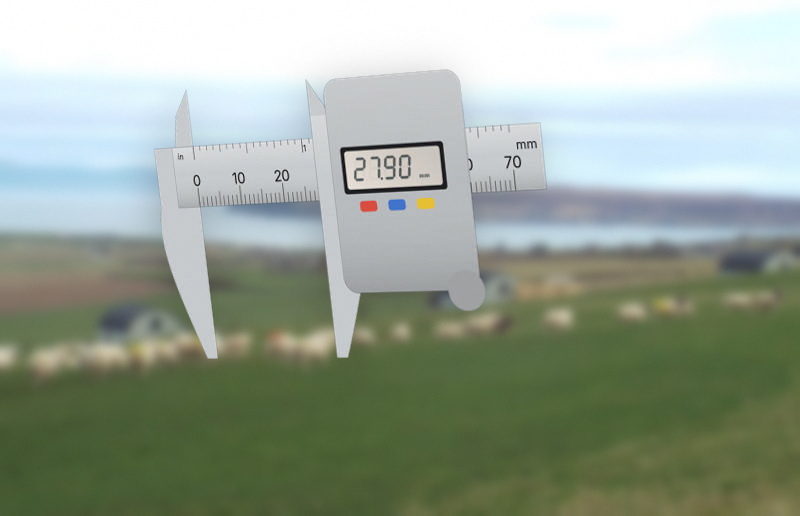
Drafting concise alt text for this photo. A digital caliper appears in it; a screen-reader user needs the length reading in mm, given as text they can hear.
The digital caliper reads 27.90 mm
